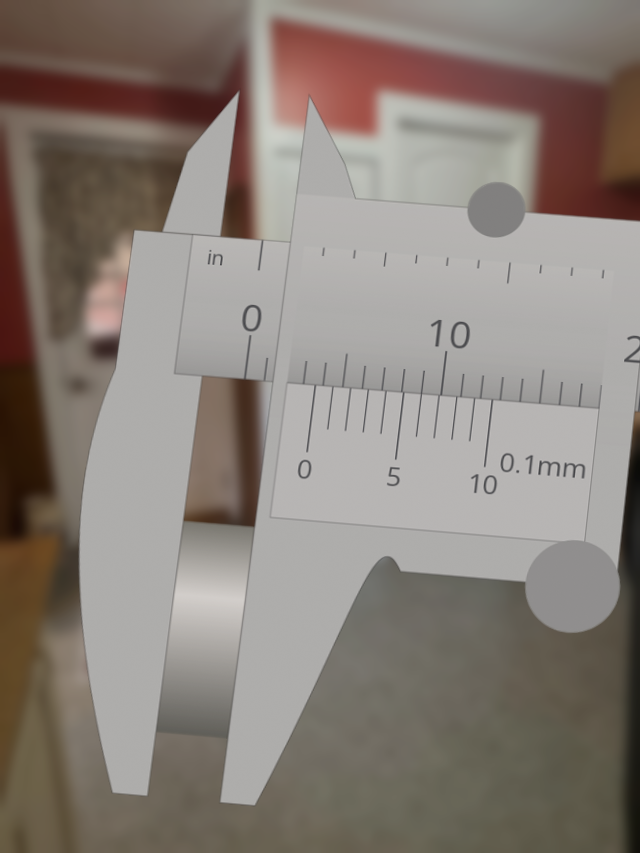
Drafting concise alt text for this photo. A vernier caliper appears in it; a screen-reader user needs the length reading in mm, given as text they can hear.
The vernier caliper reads 3.6 mm
